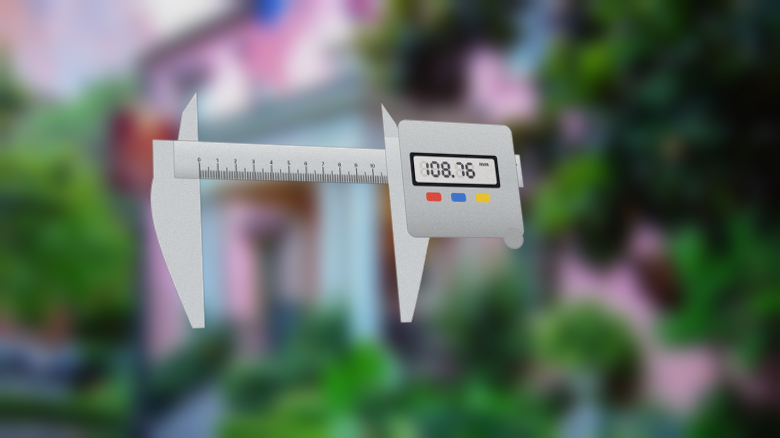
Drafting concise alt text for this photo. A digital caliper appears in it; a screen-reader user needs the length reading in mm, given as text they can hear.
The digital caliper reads 108.76 mm
